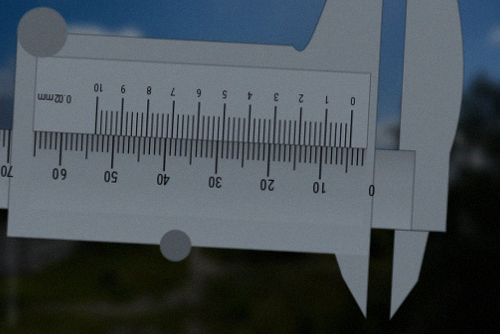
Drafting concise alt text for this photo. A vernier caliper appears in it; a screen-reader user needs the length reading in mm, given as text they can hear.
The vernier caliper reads 4.5 mm
